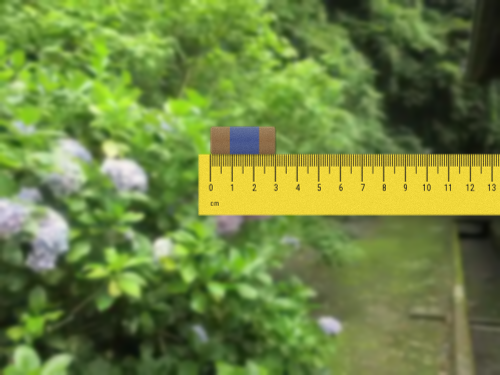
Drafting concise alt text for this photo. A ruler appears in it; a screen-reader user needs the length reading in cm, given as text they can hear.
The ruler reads 3 cm
